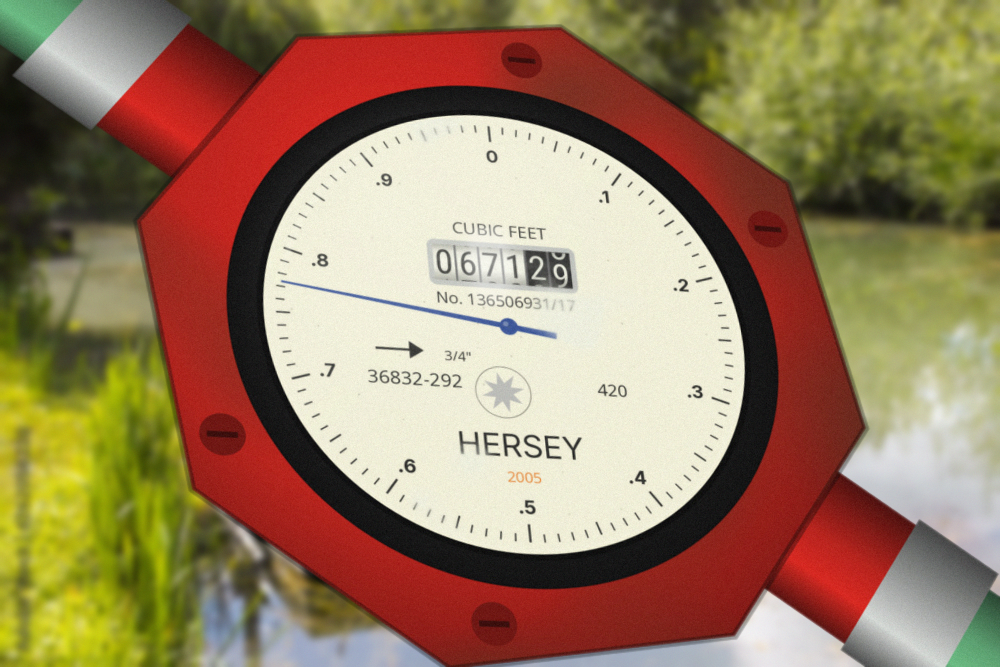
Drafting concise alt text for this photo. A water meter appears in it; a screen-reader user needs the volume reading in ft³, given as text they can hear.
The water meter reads 67128.77 ft³
